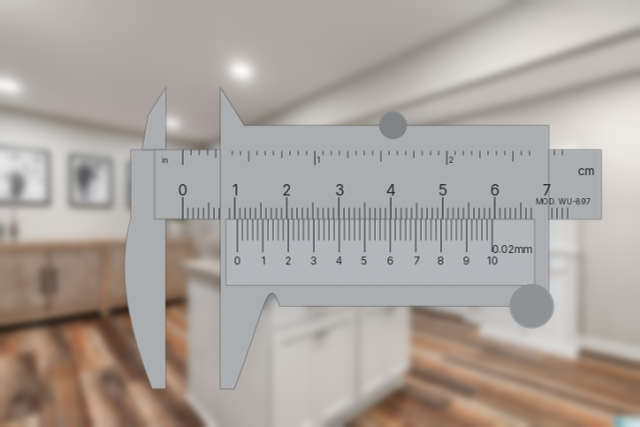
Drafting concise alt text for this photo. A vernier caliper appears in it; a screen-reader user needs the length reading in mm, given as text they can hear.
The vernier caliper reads 10.5 mm
